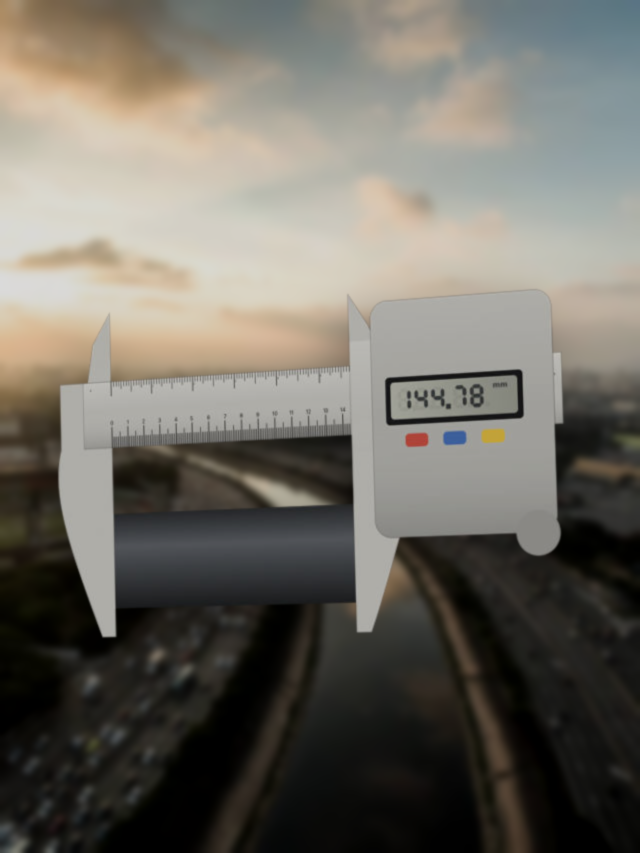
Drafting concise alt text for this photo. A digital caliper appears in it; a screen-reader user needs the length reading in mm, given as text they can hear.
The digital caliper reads 144.78 mm
